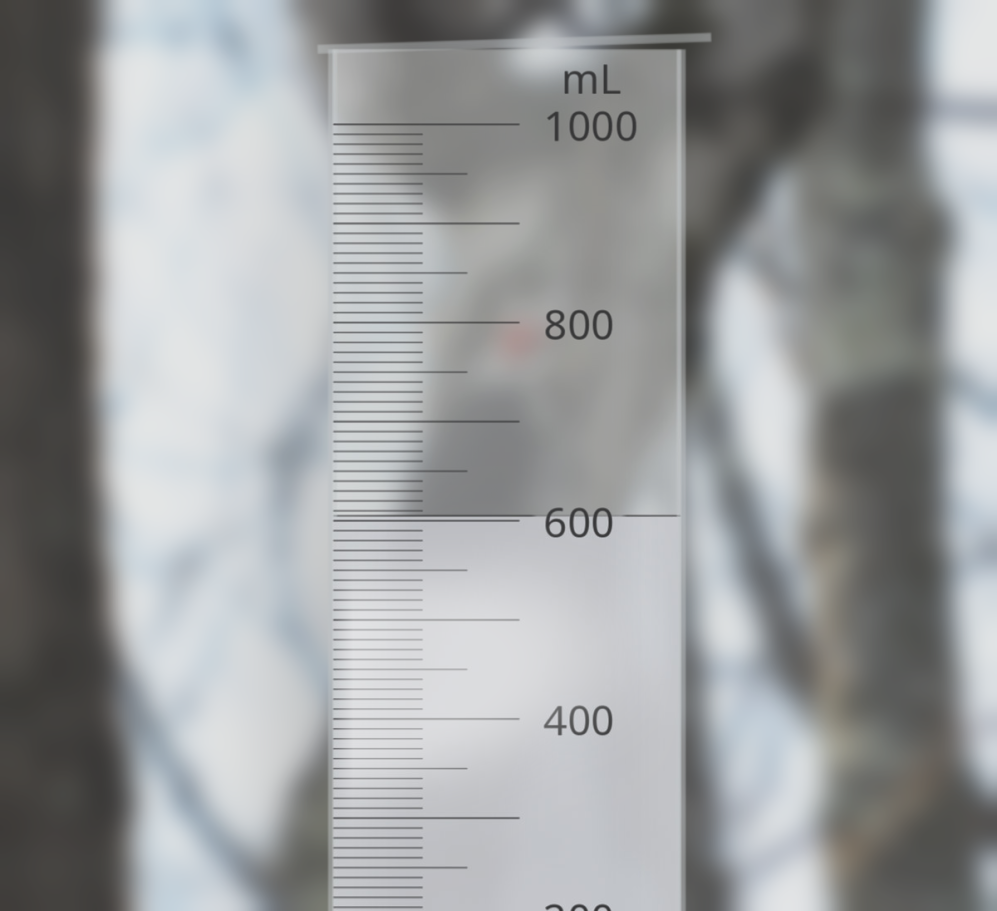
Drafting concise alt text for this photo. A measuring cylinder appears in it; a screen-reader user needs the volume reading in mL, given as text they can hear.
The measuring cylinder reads 605 mL
